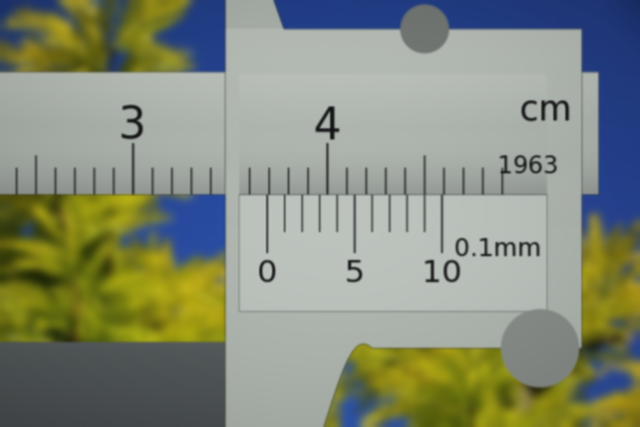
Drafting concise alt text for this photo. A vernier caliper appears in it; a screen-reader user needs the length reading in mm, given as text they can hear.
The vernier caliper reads 36.9 mm
